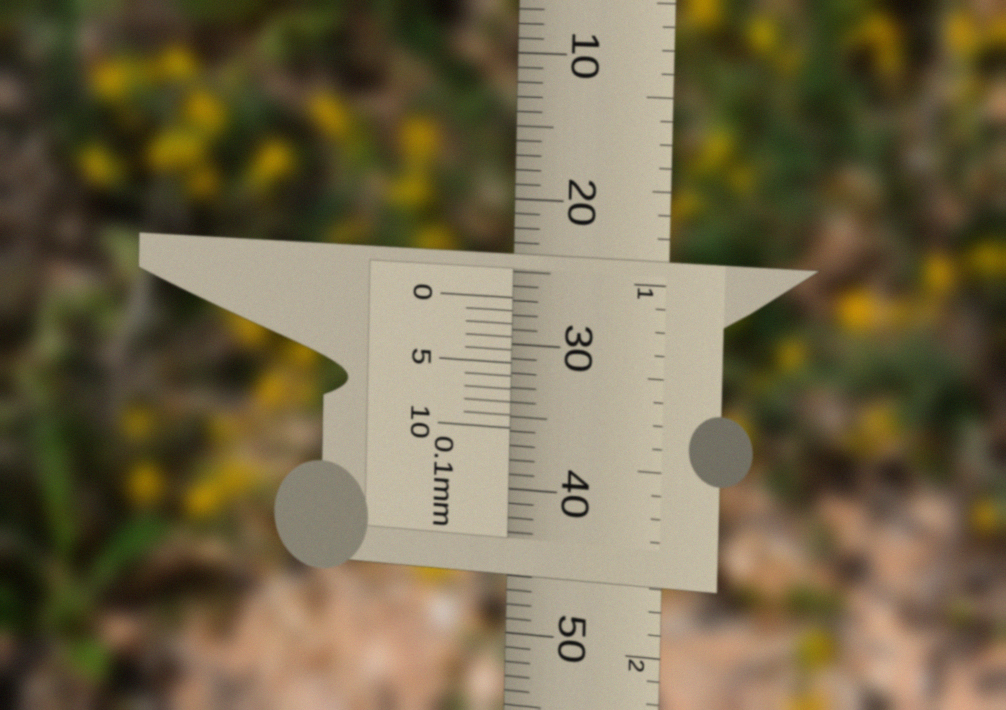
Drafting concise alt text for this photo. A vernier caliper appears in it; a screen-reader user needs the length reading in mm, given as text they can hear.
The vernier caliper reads 26.8 mm
